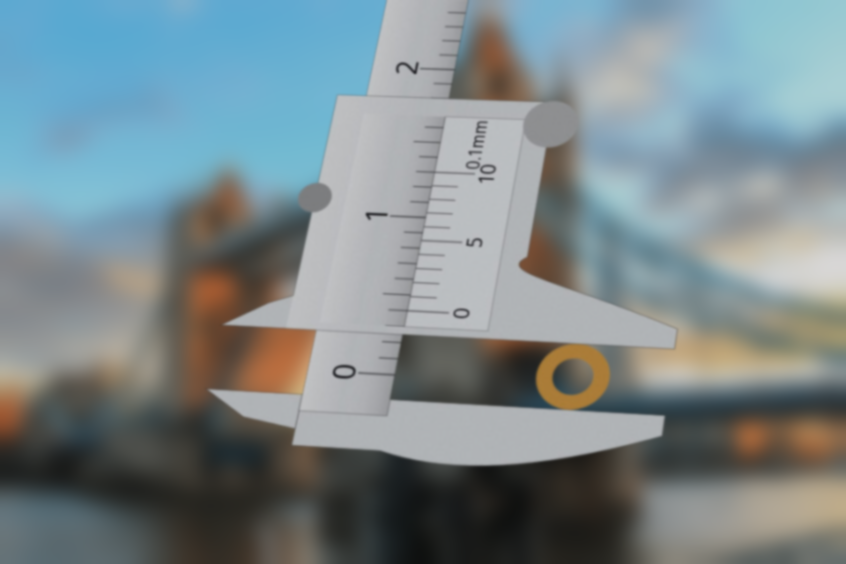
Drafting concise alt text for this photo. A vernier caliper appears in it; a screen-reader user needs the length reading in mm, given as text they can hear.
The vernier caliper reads 4.0 mm
